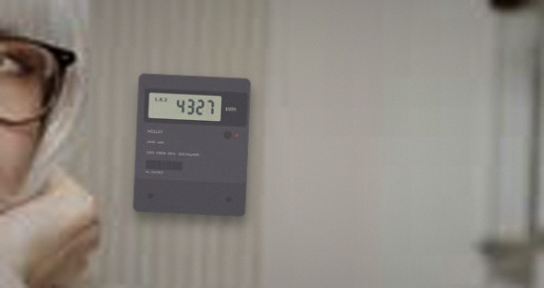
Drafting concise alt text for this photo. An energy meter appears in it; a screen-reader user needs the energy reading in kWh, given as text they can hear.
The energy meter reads 4327 kWh
